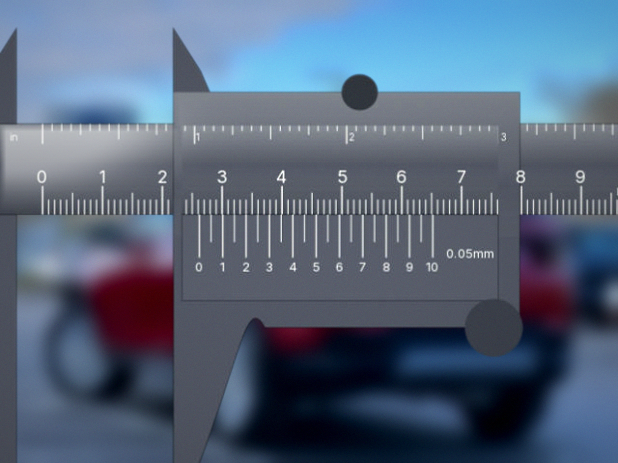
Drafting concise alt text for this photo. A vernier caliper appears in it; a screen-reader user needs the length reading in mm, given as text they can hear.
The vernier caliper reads 26.2 mm
